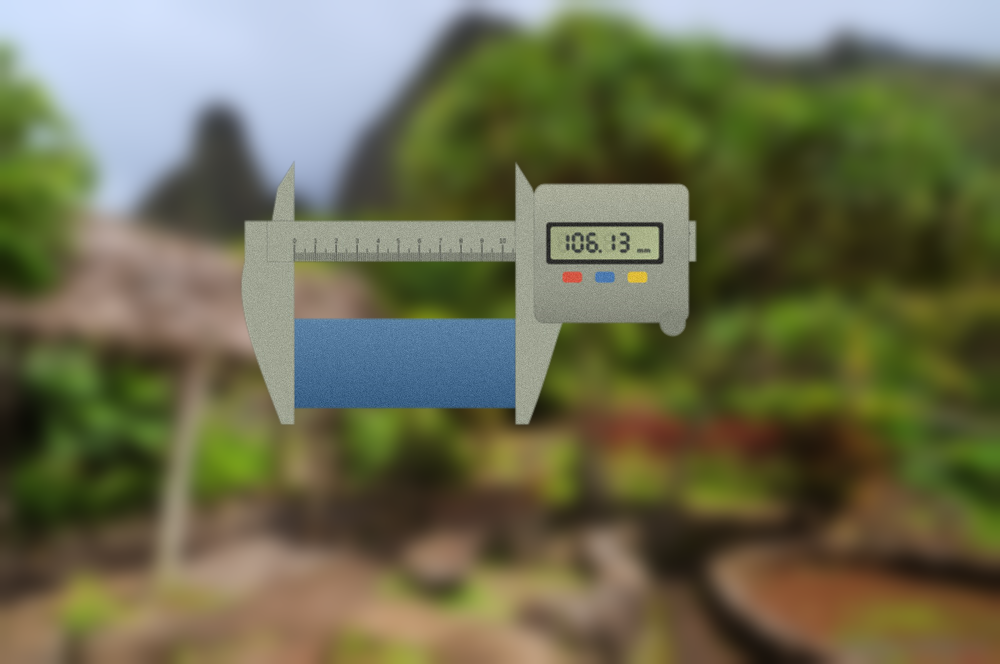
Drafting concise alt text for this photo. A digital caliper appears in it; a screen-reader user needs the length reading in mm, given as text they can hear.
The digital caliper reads 106.13 mm
